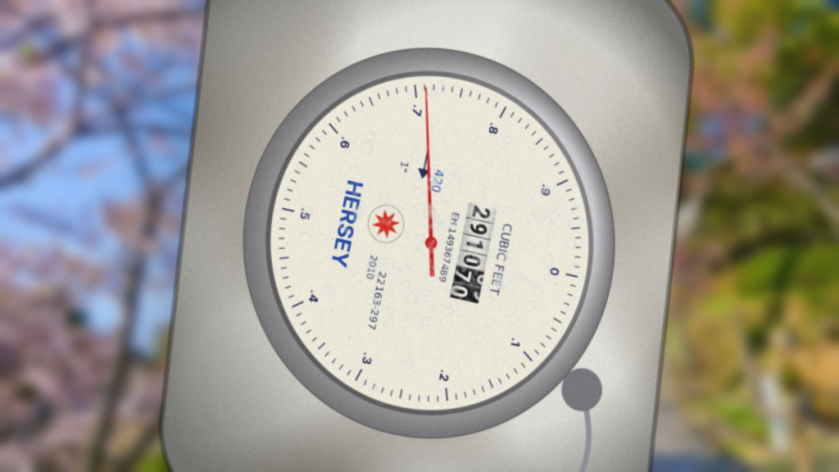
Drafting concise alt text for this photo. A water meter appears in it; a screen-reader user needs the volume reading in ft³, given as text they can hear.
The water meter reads 291069.71 ft³
